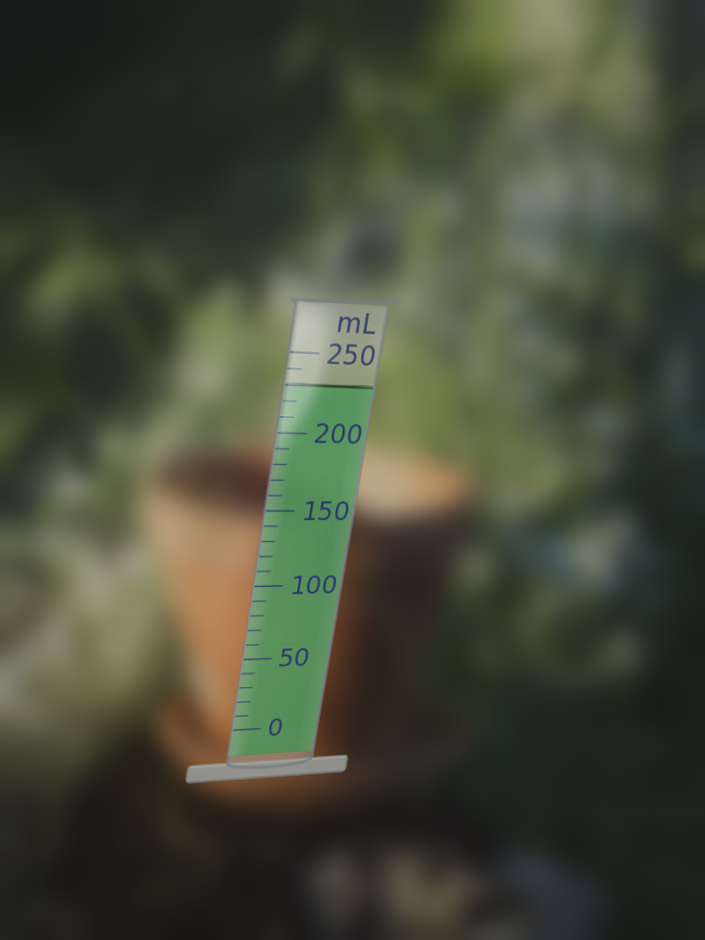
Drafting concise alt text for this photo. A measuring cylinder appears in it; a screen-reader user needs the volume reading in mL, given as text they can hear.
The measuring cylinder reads 230 mL
